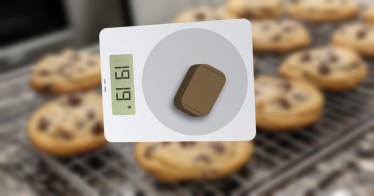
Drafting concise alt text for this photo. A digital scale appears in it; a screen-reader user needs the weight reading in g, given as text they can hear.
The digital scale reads 1919 g
